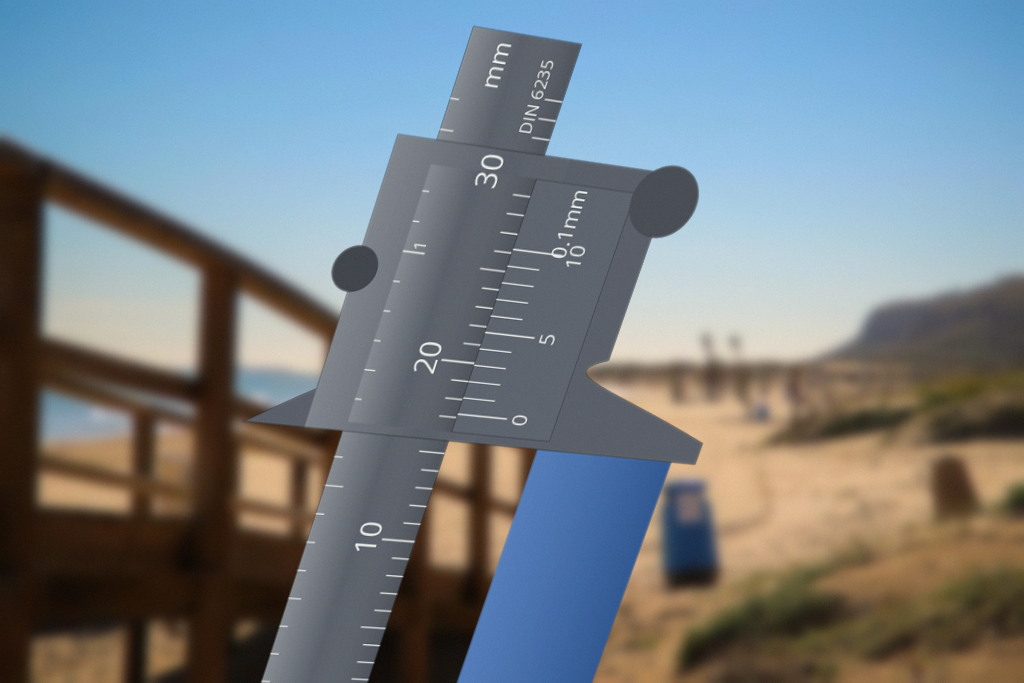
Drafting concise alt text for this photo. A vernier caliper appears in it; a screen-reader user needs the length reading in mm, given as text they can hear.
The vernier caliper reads 17.2 mm
